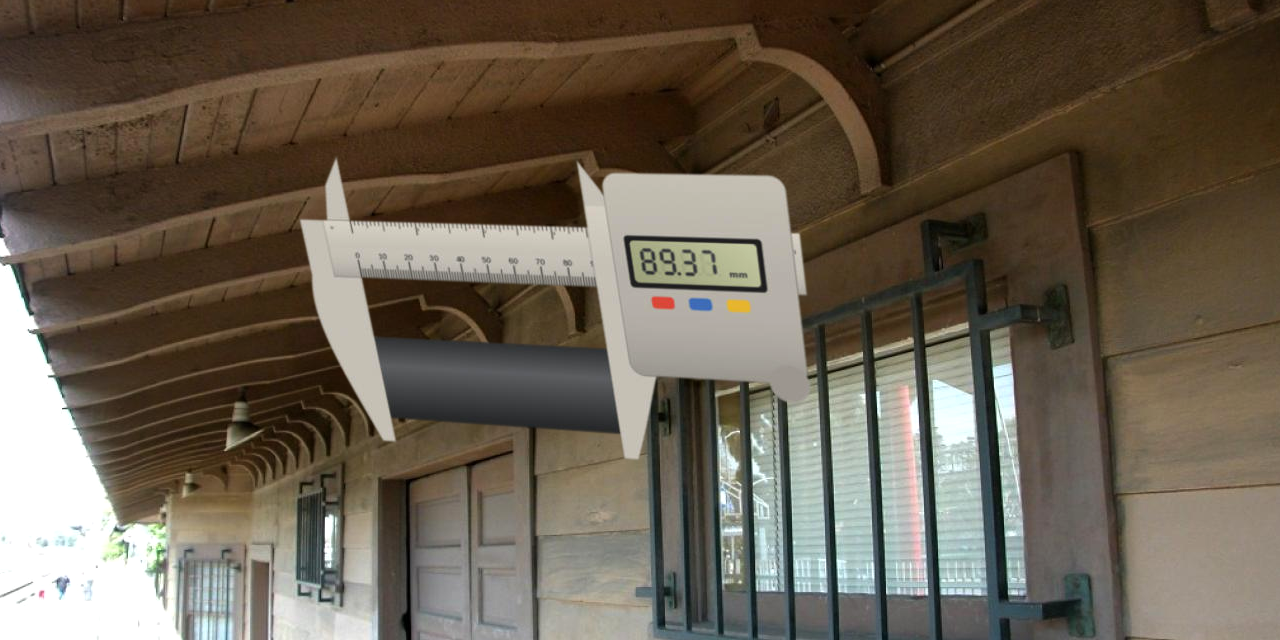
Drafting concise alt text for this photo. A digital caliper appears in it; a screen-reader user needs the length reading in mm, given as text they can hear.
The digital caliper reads 89.37 mm
